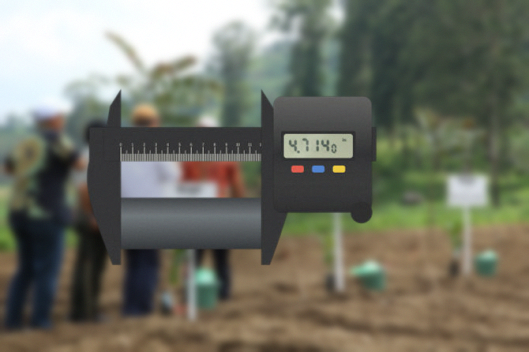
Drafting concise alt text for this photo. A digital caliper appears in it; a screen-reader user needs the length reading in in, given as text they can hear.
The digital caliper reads 4.7140 in
